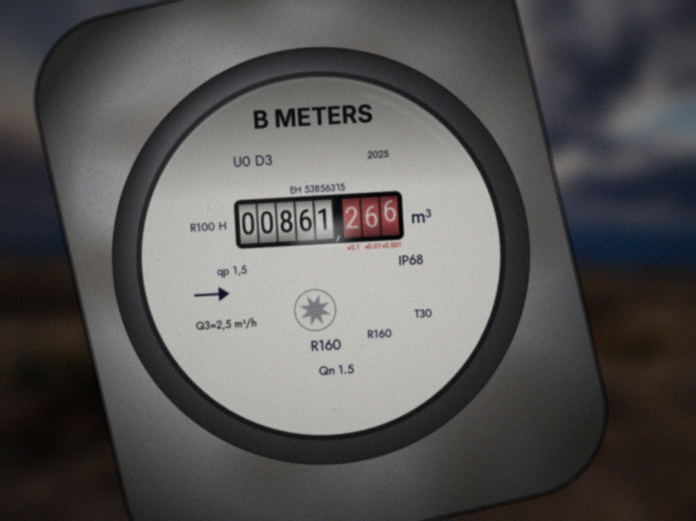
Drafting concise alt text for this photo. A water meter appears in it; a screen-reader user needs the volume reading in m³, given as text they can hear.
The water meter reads 861.266 m³
